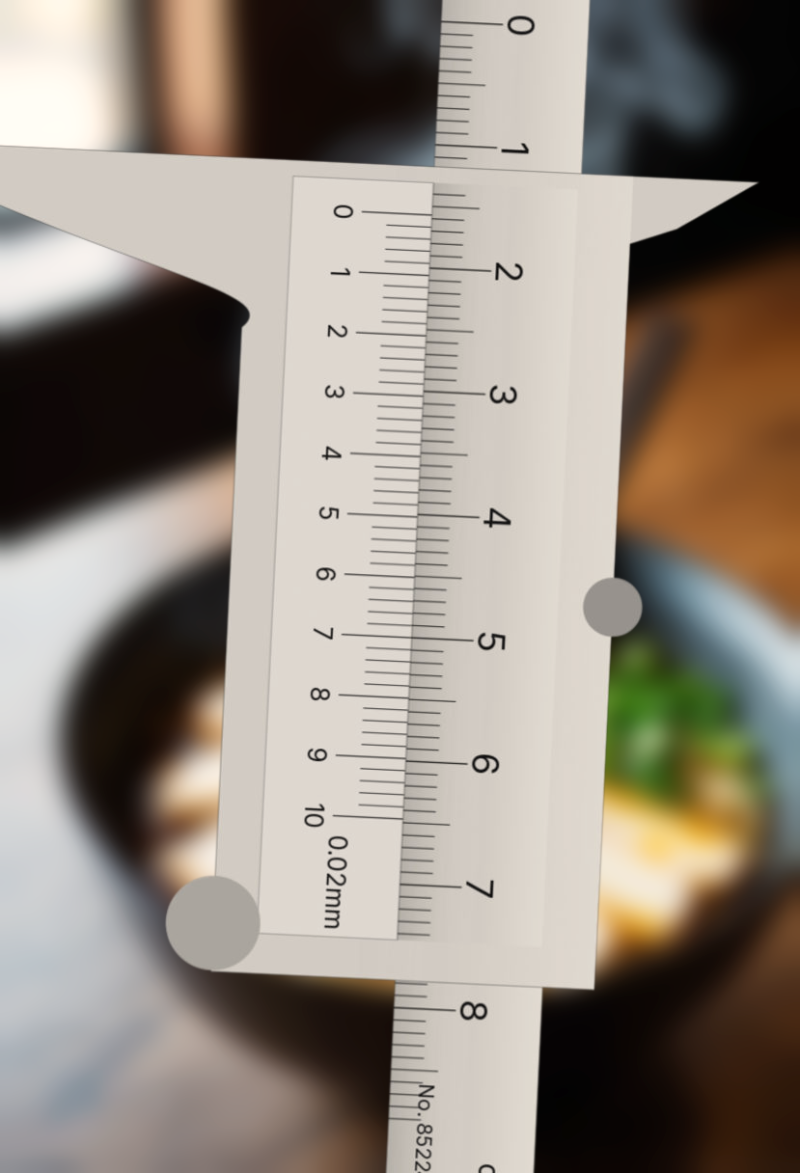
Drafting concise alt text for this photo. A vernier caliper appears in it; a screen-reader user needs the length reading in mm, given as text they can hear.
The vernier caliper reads 15.7 mm
